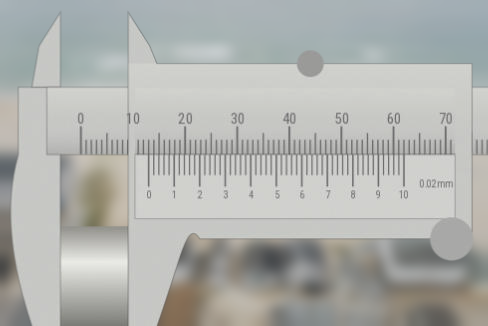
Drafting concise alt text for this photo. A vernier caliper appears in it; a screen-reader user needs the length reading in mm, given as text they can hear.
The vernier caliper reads 13.0 mm
